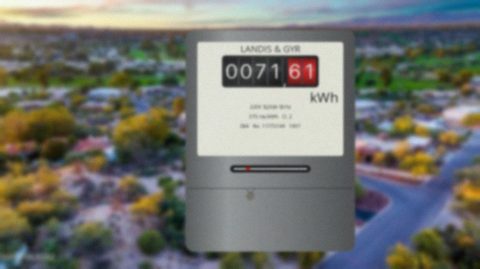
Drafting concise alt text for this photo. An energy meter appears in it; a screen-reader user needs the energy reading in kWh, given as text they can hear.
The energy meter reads 71.61 kWh
